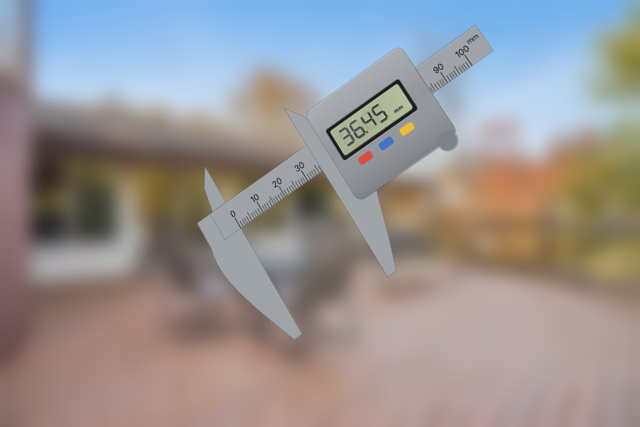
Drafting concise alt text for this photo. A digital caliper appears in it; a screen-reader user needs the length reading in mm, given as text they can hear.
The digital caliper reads 36.45 mm
